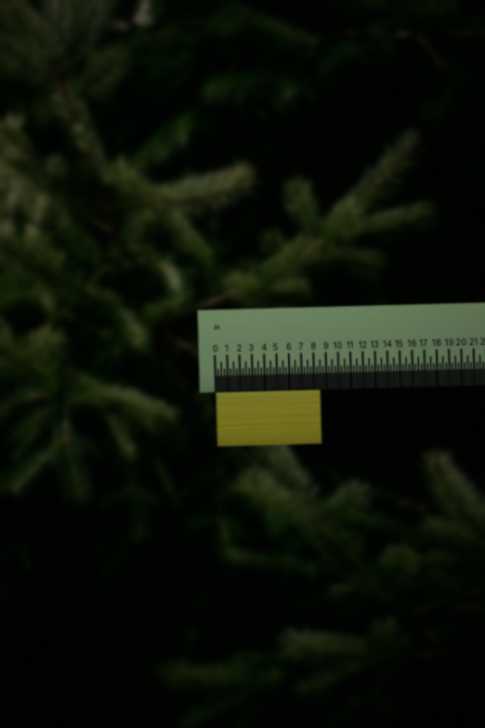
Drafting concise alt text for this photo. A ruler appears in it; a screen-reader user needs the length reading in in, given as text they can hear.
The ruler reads 8.5 in
